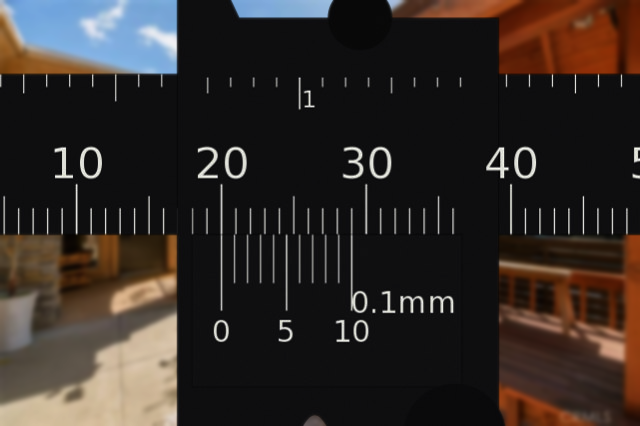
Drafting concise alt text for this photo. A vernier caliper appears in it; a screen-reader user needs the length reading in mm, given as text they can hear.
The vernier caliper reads 20.0 mm
